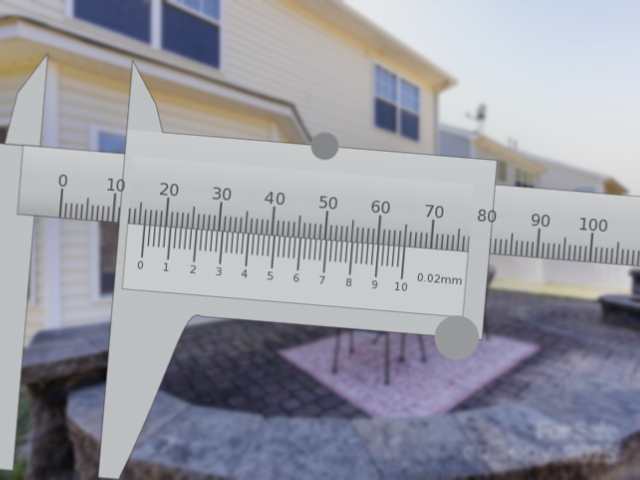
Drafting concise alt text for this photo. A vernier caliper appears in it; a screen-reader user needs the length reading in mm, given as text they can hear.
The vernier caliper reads 16.0 mm
